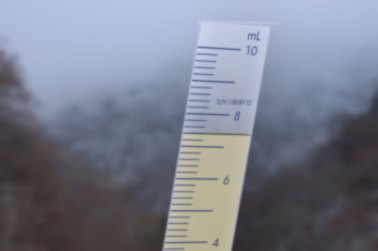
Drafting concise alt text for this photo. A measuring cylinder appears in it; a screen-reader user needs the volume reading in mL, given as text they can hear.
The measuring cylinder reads 7.4 mL
